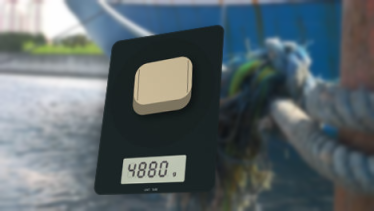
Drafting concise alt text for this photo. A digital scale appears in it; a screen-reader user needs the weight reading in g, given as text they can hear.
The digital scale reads 4880 g
